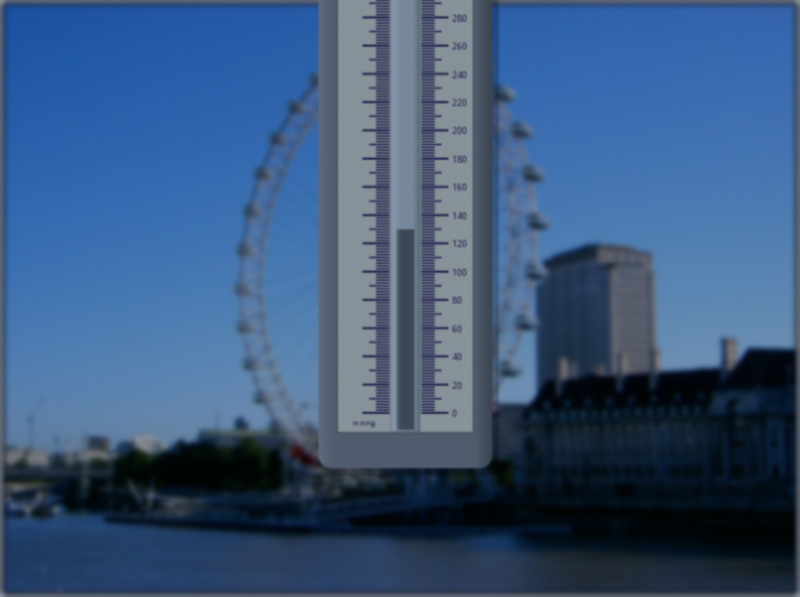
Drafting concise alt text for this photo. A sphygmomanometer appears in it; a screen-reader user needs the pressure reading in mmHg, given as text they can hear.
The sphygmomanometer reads 130 mmHg
